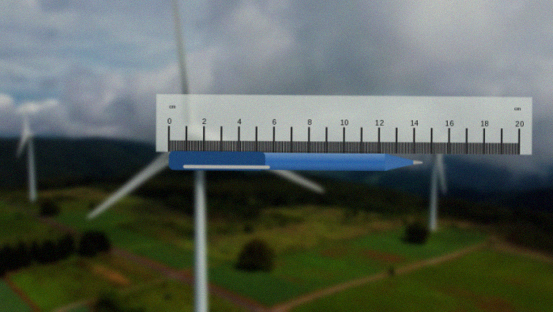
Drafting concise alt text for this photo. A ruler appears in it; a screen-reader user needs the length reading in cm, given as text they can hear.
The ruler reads 14.5 cm
